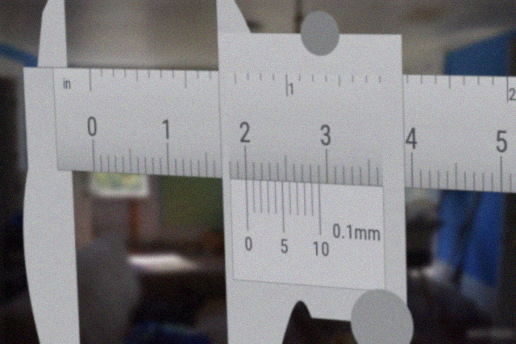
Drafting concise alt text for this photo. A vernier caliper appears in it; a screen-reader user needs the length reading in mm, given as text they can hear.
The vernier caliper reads 20.0 mm
